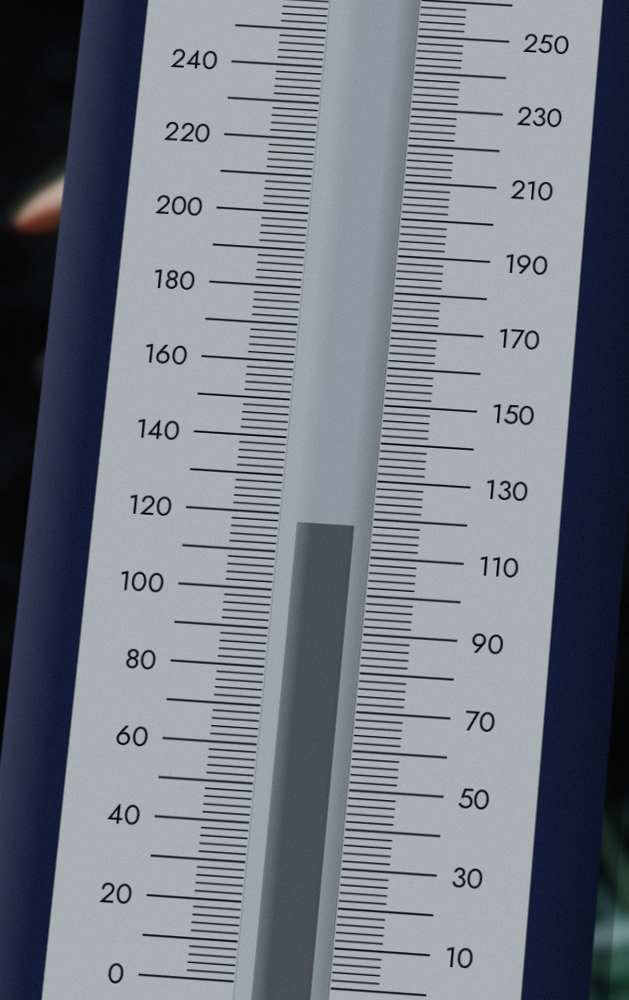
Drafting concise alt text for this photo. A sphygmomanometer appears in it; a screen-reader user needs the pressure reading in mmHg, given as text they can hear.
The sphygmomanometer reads 118 mmHg
